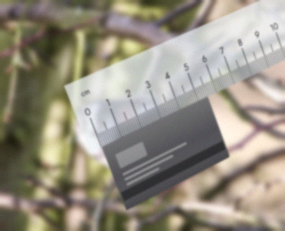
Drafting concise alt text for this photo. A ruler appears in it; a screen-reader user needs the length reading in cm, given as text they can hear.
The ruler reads 5.5 cm
